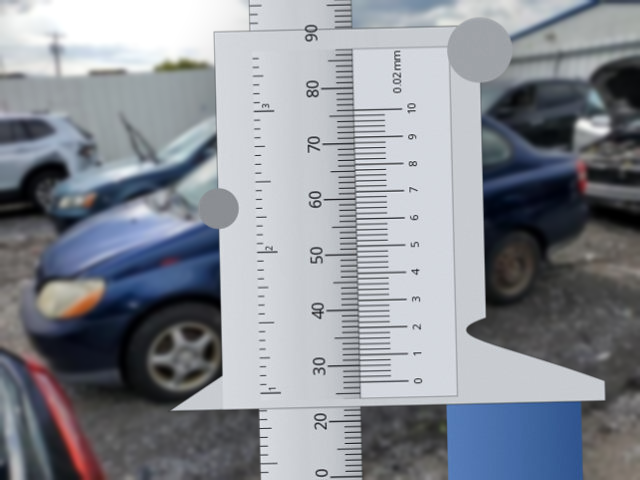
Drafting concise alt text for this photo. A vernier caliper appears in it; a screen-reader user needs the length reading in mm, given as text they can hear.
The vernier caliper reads 27.0 mm
